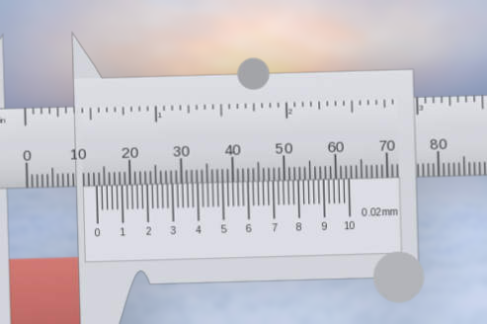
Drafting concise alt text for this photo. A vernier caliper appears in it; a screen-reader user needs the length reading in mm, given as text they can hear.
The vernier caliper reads 13.5 mm
